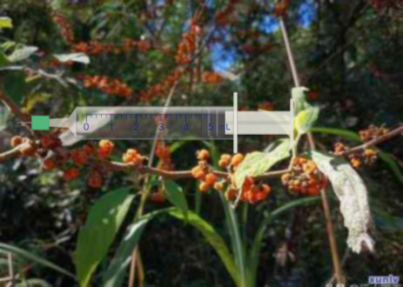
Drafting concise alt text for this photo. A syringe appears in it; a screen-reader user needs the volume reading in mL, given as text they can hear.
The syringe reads 4.6 mL
